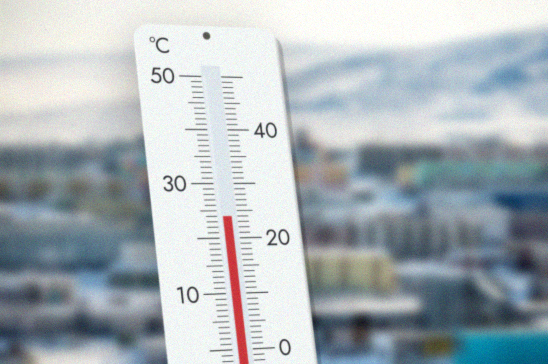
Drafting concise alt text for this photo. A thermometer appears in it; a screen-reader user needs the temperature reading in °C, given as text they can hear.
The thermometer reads 24 °C
